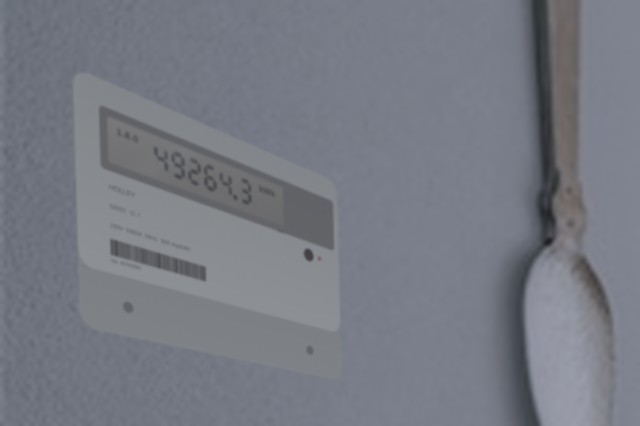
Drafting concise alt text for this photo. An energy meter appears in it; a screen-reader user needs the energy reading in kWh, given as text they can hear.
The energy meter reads 49264.3 kWh
